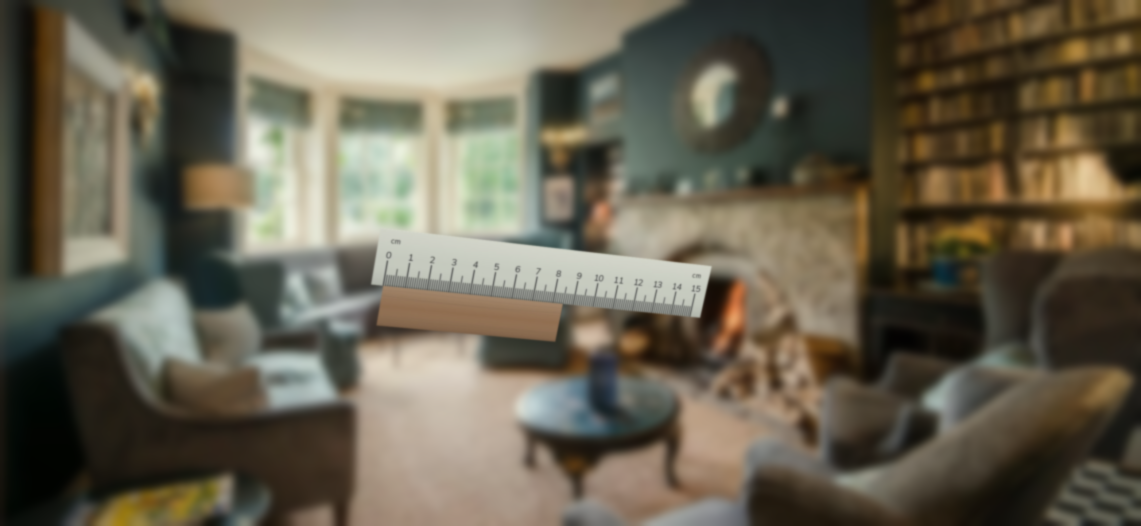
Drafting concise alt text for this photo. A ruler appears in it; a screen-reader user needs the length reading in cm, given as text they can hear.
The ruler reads 8.5 cm
